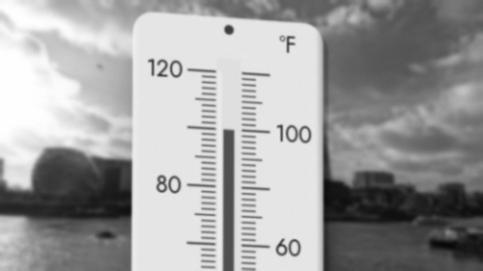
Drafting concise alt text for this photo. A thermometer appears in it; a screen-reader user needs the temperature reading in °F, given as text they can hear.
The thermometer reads 100 °F
